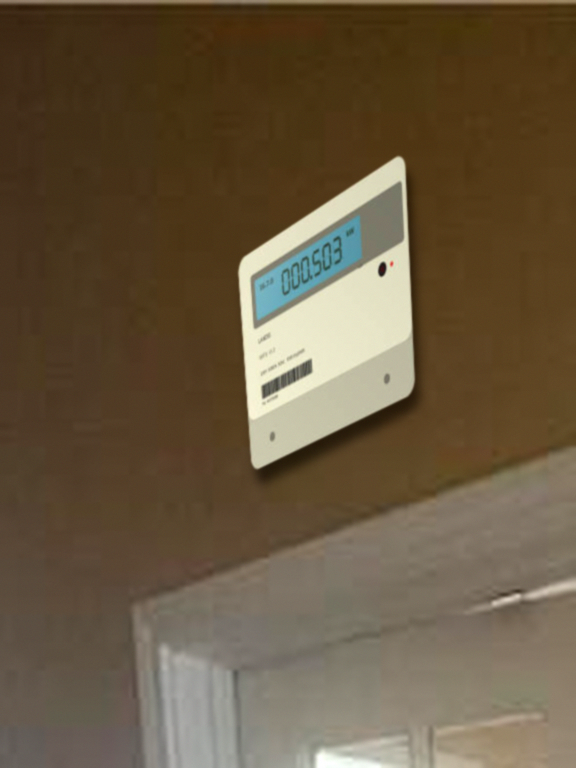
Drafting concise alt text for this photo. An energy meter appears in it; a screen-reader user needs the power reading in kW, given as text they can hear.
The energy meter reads 0.503 kW
